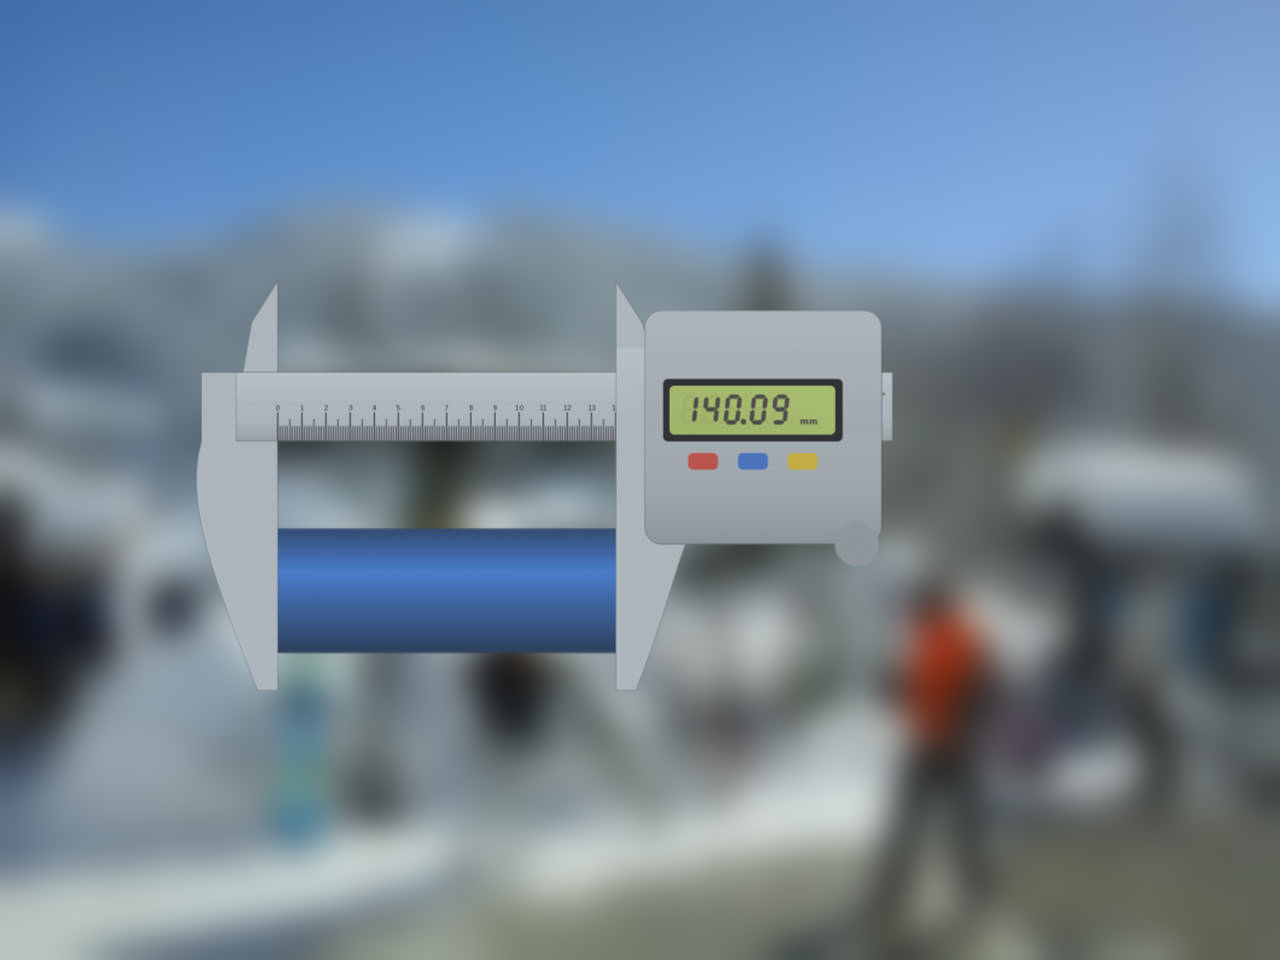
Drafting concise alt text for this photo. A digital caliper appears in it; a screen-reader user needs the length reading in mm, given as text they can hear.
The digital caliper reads 140.09 mm
